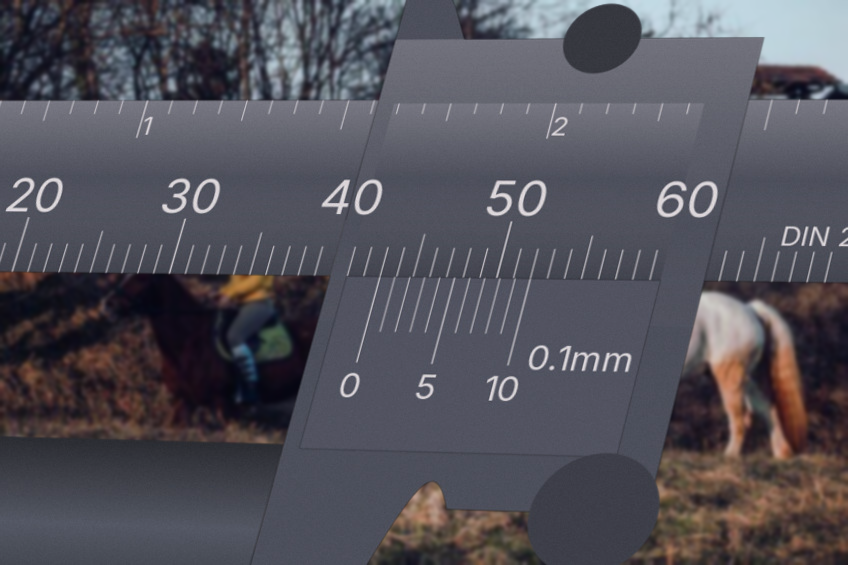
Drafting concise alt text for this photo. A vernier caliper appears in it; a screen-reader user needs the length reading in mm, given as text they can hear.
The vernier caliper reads 43.0 mm
